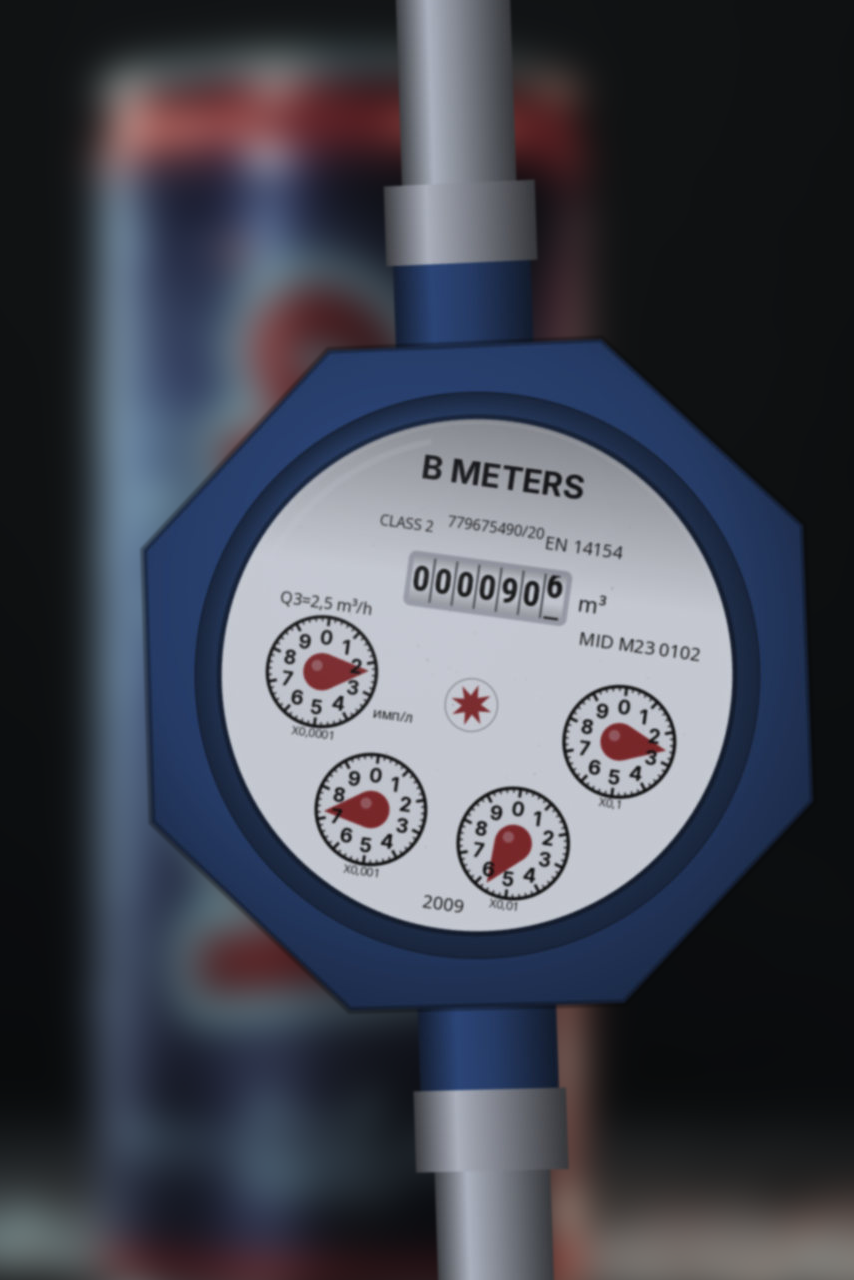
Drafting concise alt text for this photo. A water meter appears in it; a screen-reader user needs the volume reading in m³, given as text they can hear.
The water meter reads 906.2572 m³
